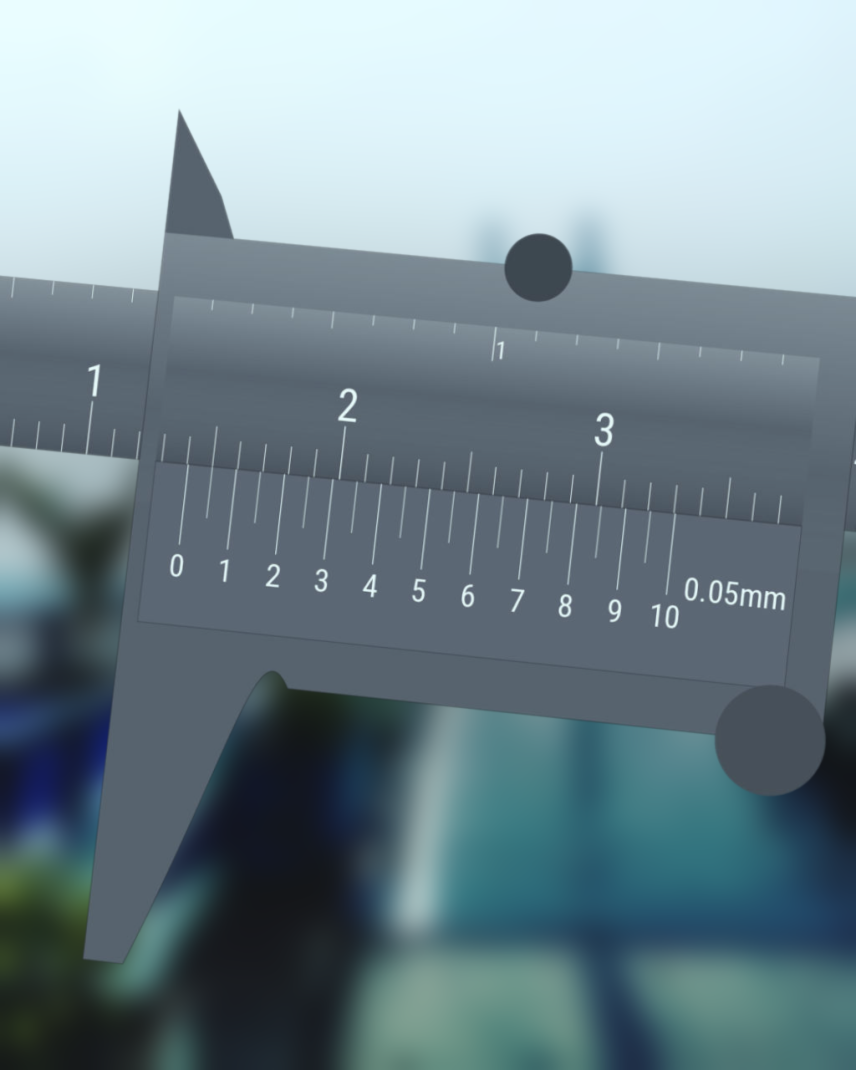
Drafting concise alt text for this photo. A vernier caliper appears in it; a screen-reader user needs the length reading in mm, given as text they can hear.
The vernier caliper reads 14.05 mm
